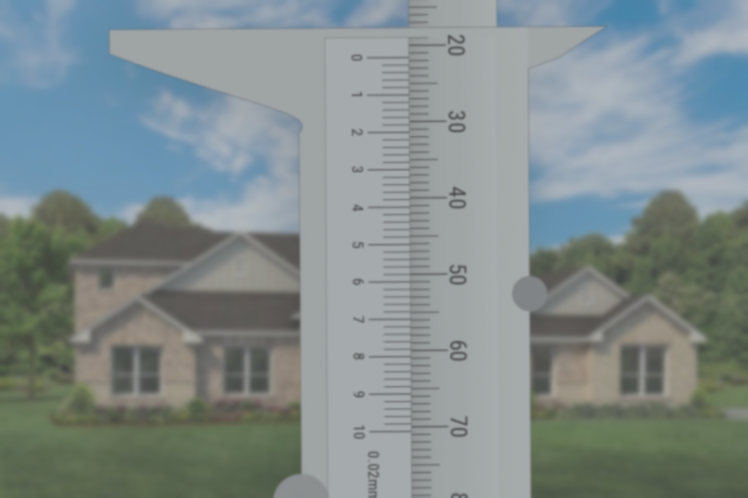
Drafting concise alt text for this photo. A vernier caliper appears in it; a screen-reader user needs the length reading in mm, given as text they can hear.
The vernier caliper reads 21.6 mm
